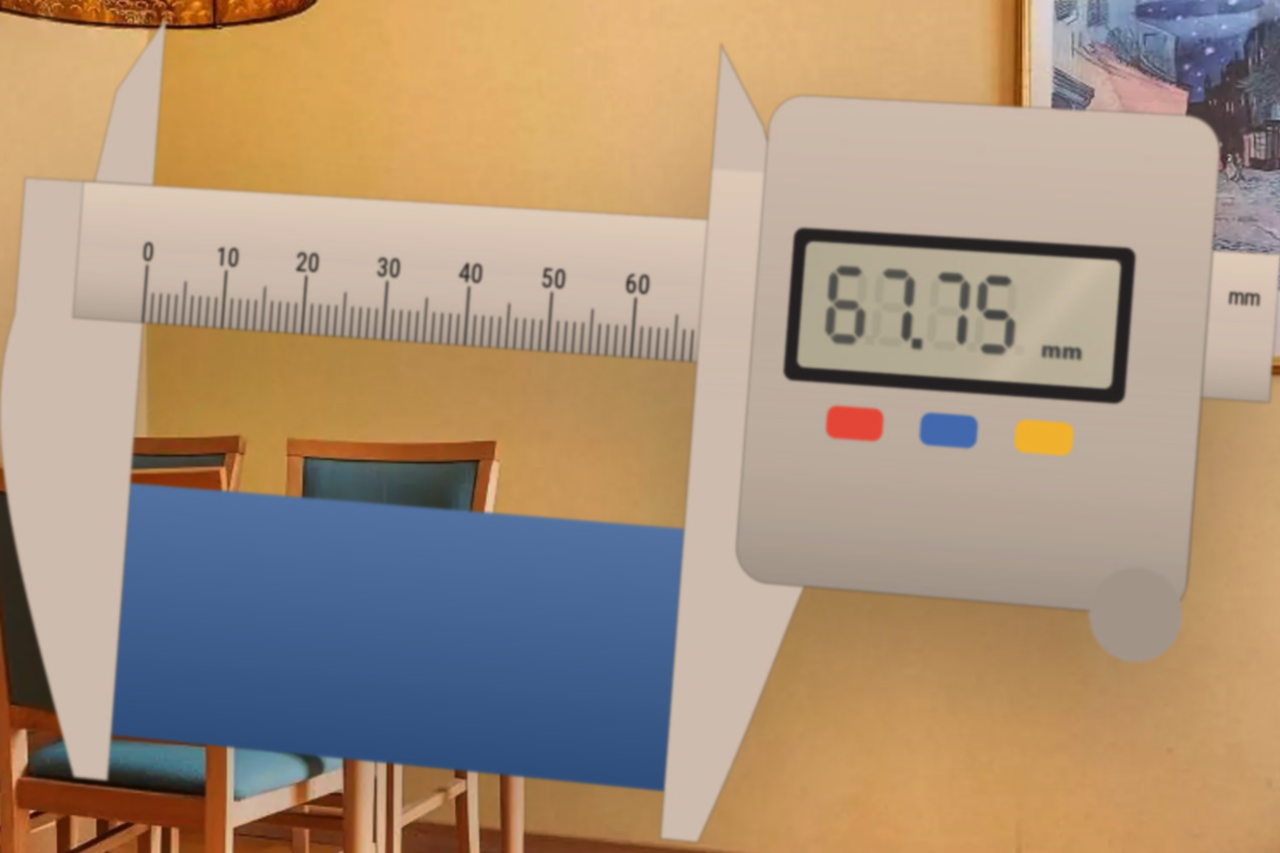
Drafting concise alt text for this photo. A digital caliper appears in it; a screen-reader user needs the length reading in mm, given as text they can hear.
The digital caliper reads 67.75 mm
